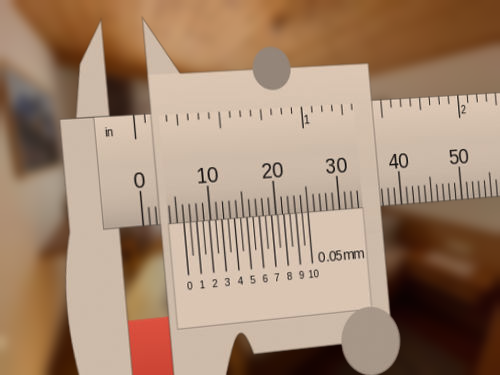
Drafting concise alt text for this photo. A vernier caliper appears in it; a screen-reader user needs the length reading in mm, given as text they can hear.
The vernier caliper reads 6.0 mm
